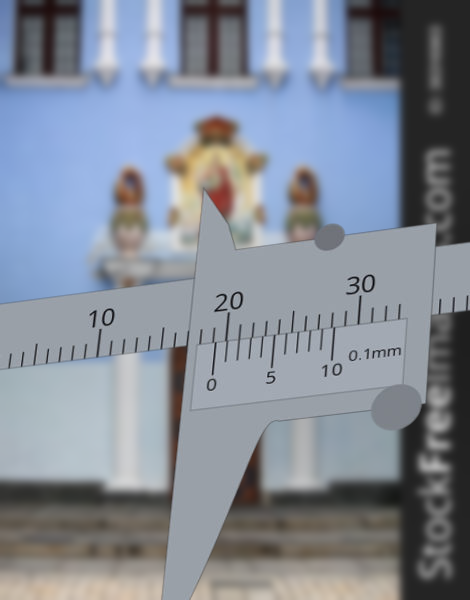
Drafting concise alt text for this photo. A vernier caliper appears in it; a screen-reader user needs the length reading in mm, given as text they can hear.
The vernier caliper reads 19.2 mm
